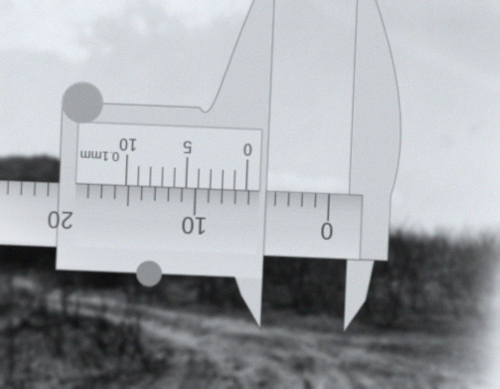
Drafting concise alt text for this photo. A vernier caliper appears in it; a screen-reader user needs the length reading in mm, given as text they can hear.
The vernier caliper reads 6.2 mm
